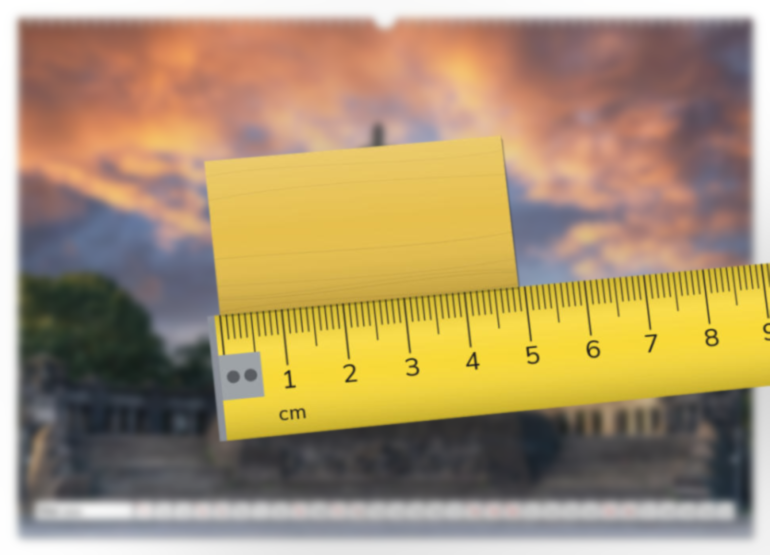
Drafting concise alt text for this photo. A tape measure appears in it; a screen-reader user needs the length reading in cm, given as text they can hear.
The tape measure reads 4.9 cm
